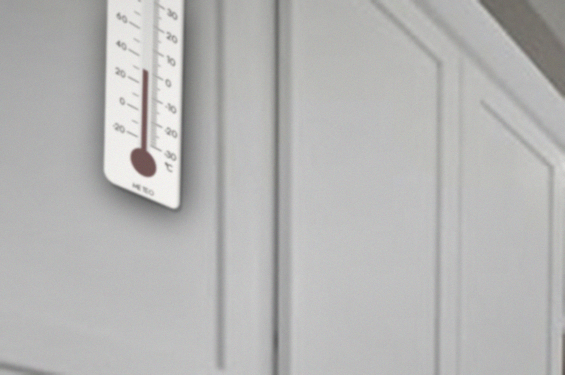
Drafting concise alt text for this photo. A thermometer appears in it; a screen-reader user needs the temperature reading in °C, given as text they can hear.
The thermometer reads 0 °C
